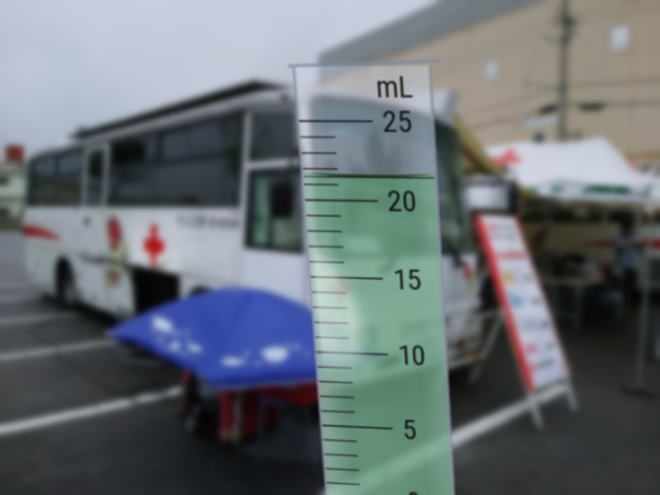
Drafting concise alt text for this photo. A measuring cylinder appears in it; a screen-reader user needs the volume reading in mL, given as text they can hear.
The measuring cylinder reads 21.5 mL
